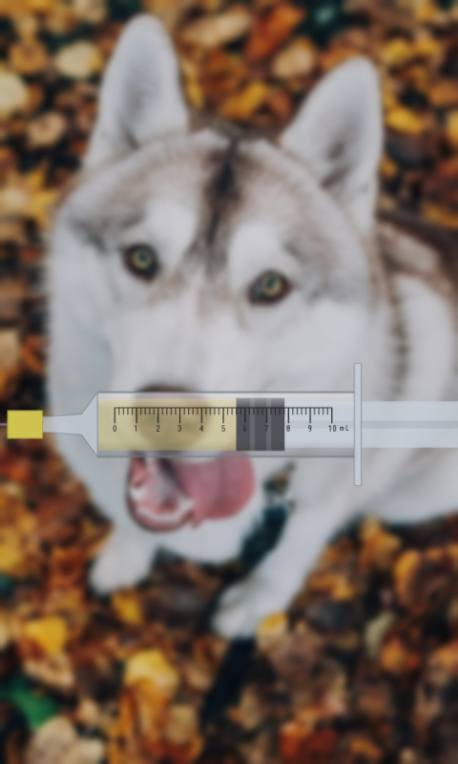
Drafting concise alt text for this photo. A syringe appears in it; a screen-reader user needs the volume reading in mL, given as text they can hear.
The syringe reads 5.6 mL
